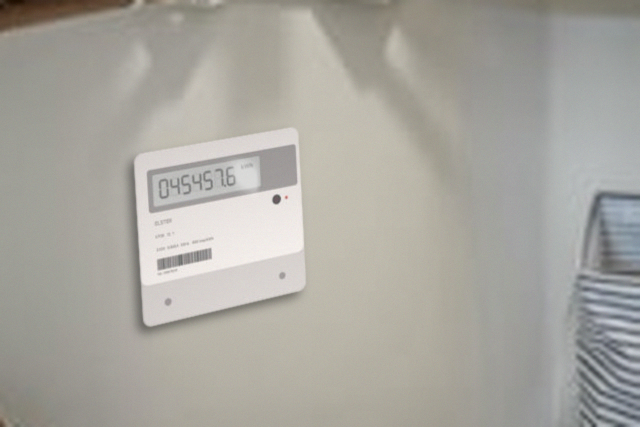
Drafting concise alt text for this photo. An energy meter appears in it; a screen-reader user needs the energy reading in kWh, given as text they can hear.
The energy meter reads 45457.6 kWh
